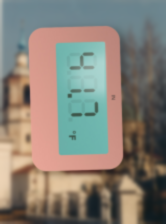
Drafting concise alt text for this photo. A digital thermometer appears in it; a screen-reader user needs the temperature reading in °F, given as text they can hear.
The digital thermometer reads 41.7 °F
